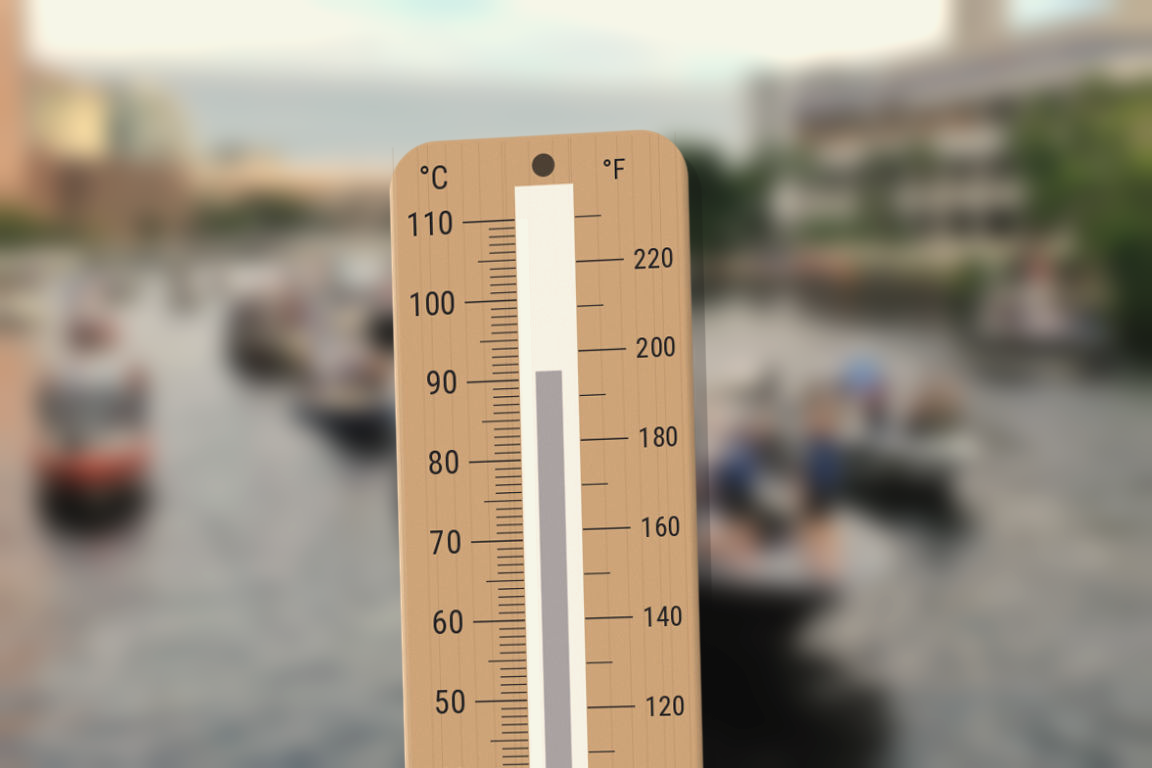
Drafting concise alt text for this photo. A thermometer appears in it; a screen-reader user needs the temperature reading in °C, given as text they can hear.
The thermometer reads 91 °C
